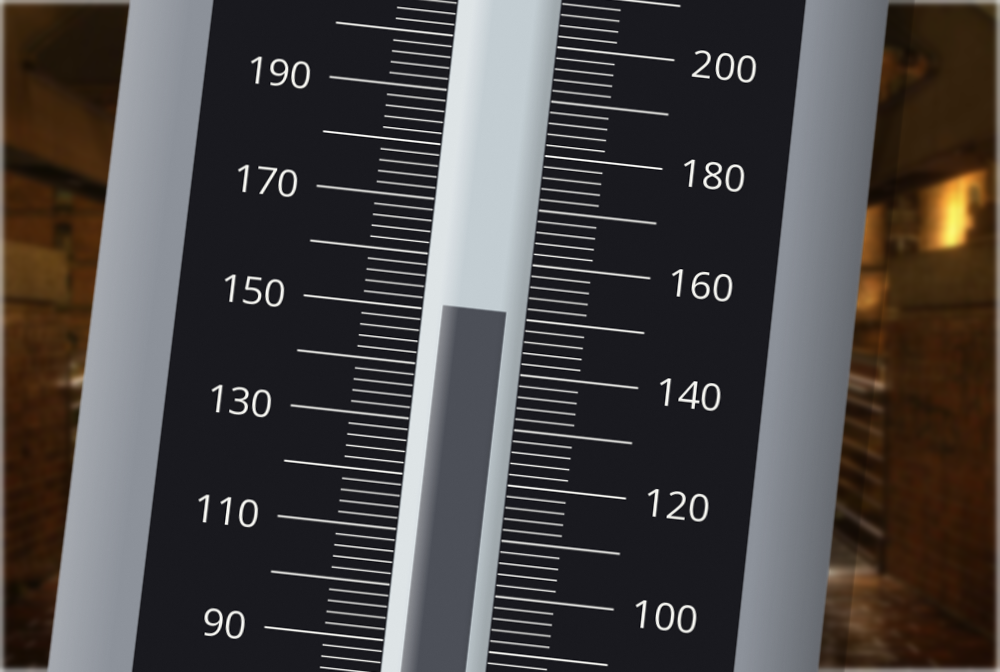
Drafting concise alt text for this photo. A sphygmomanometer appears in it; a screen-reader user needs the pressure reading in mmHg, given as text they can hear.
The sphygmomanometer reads 151 mmHg
